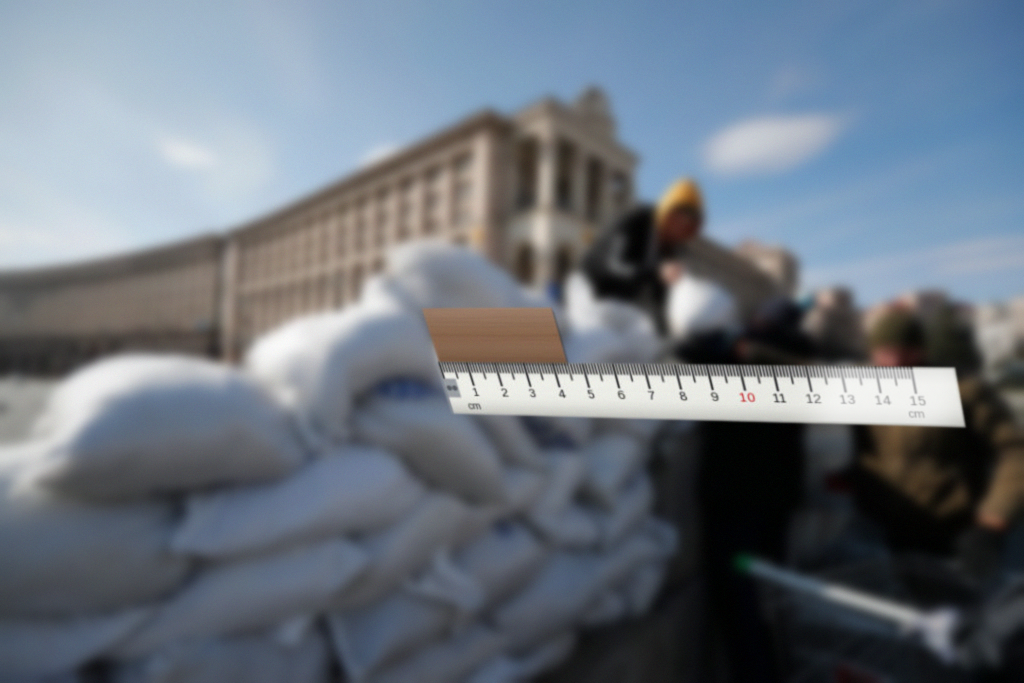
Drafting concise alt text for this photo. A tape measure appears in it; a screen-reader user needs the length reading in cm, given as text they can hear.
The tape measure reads 4.5 cm
